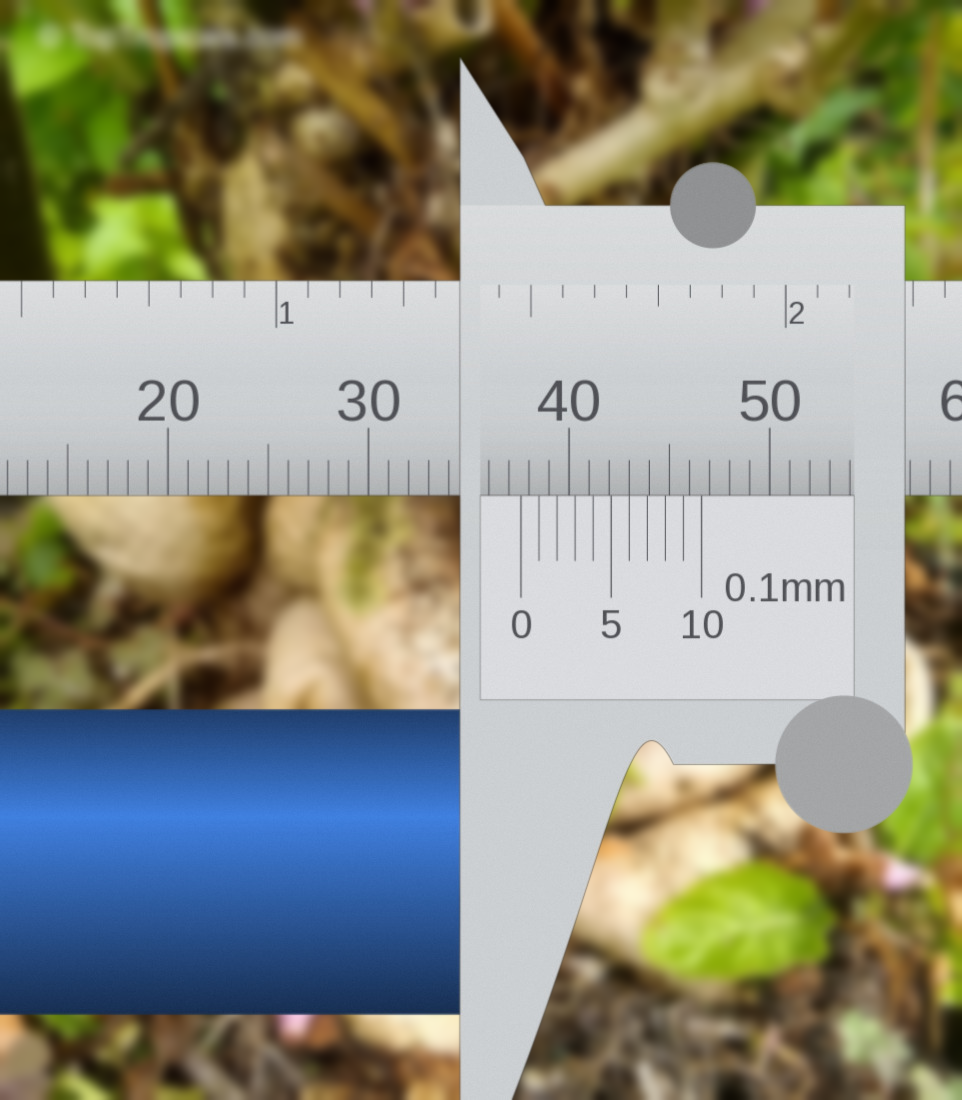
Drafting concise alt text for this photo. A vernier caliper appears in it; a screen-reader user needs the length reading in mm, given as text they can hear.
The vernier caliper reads 37.6 mm
